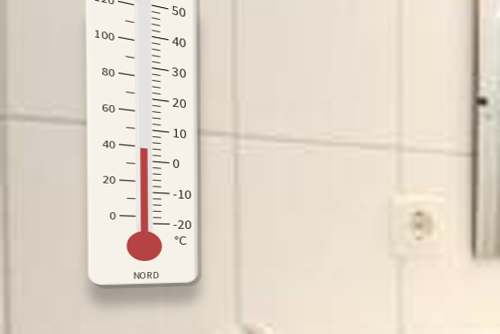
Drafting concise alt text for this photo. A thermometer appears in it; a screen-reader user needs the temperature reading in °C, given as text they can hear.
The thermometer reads 4 °C
